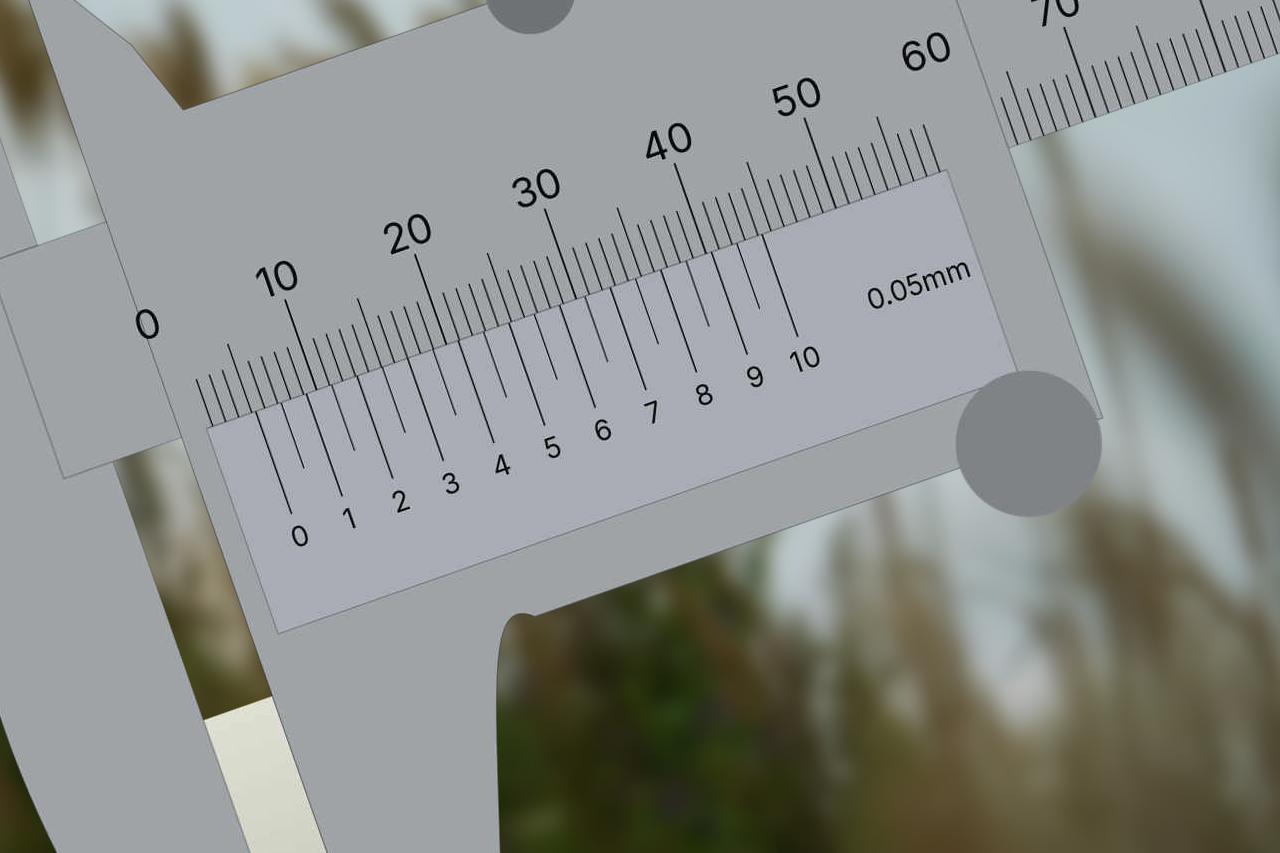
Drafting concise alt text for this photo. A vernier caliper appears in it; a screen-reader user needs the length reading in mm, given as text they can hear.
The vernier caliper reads 5.3 mm
